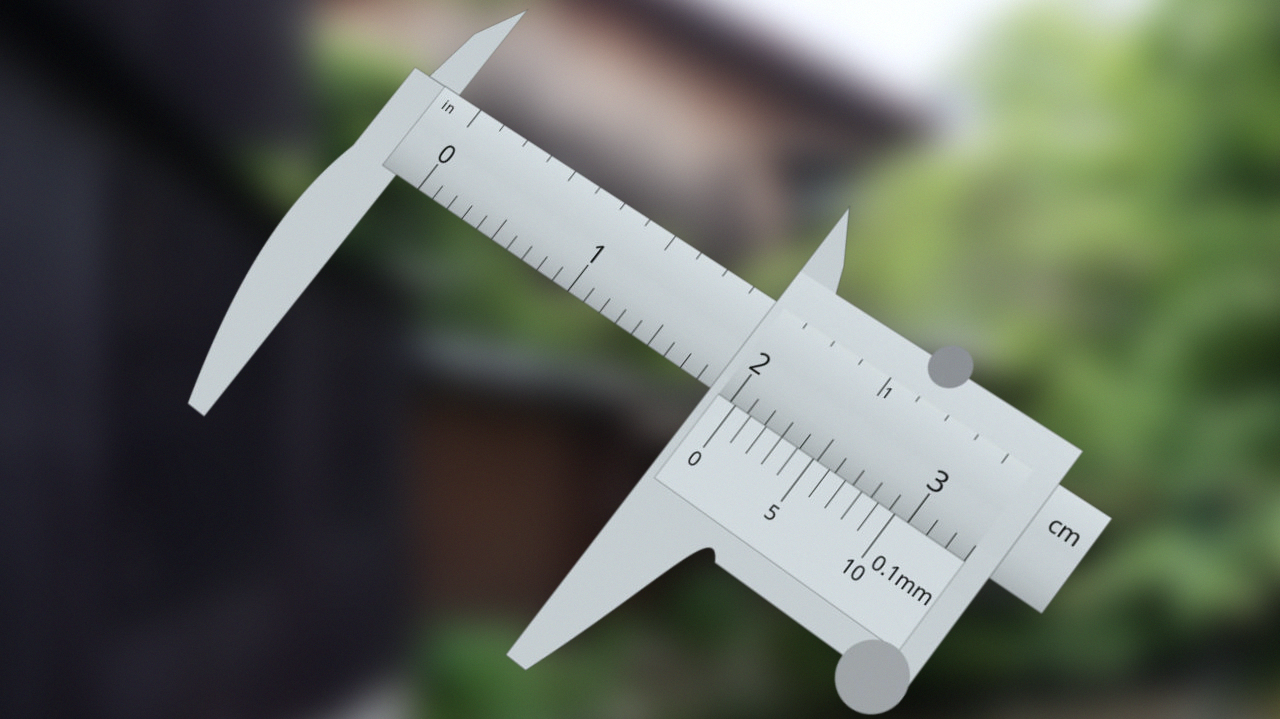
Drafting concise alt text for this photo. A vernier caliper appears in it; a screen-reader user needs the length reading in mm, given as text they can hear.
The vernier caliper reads 20.3 mm
